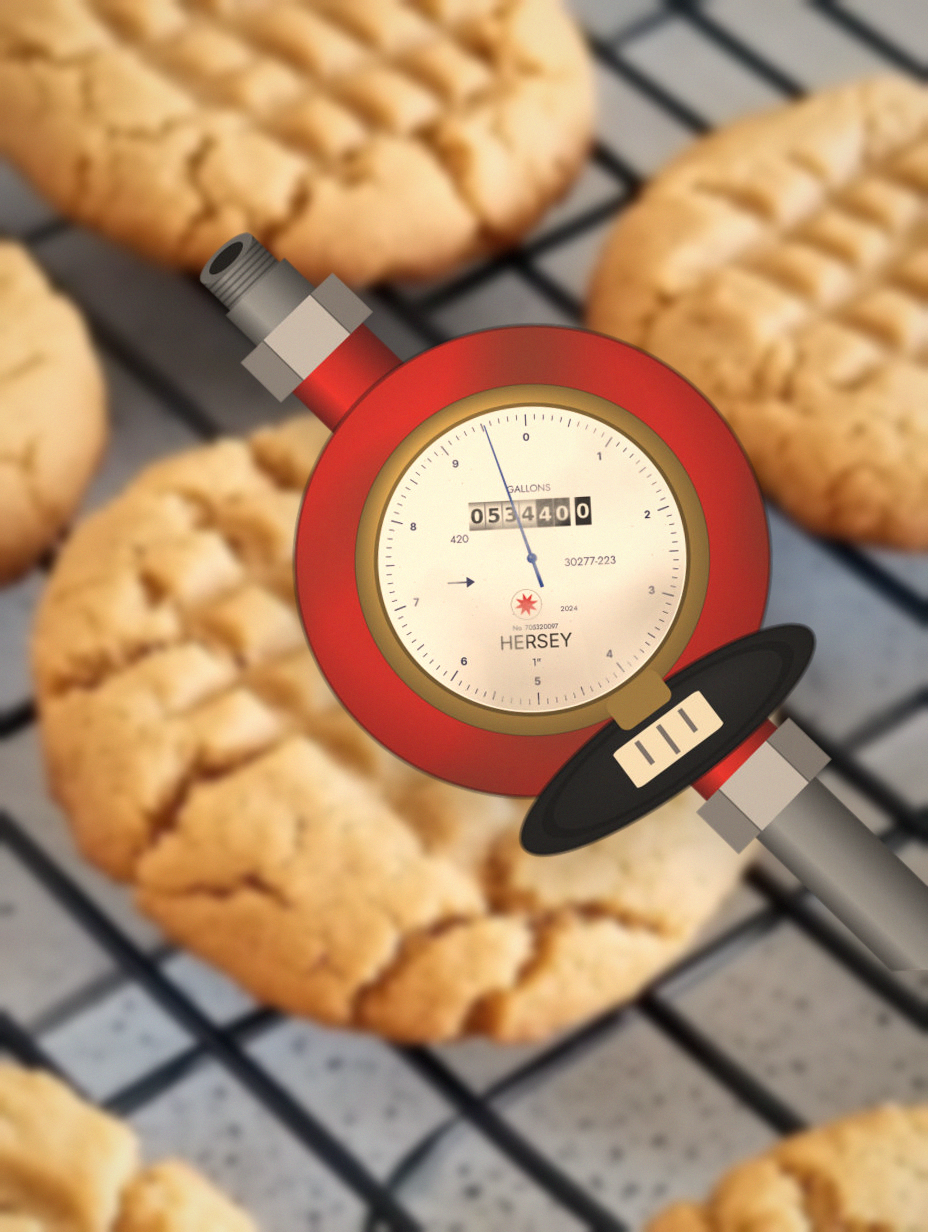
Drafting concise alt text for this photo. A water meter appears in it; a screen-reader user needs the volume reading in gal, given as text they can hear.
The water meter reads 534399.5 gal
